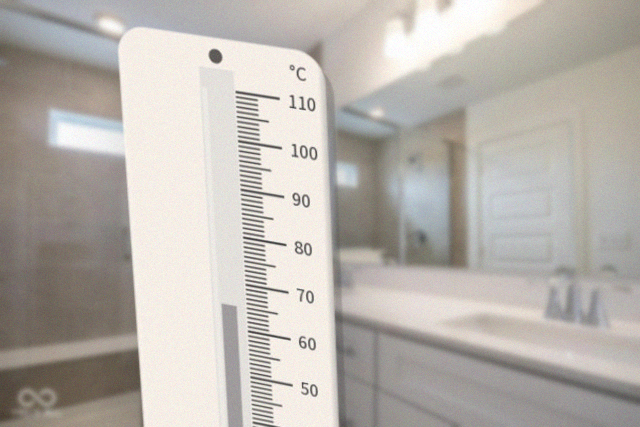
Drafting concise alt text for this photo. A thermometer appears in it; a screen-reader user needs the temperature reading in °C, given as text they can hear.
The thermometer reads 65 °C
